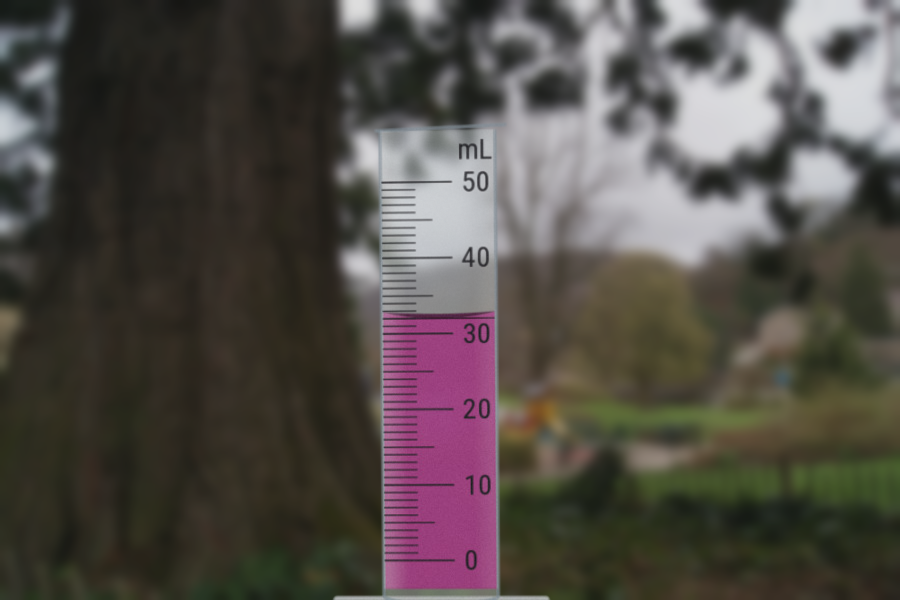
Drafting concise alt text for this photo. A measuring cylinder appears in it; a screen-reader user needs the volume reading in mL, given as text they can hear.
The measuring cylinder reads 32 mL
